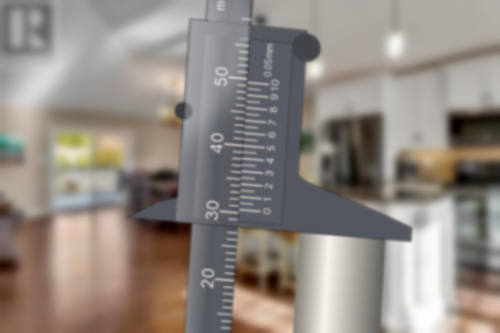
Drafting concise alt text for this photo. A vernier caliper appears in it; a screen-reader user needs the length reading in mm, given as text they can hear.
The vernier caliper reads 30.5 mm
